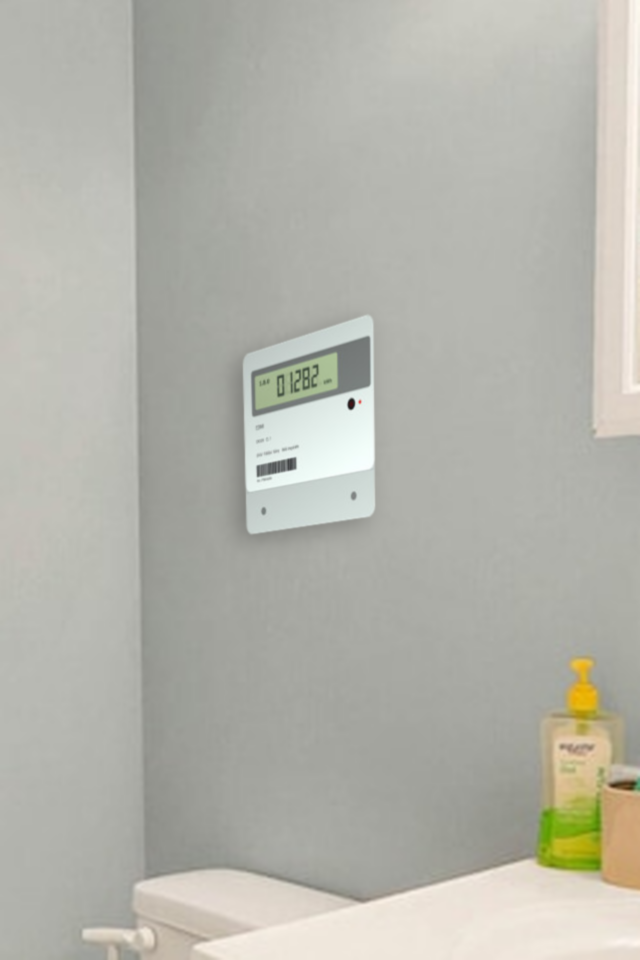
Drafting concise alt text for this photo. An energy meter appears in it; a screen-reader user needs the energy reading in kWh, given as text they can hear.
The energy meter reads 1282 kWh
